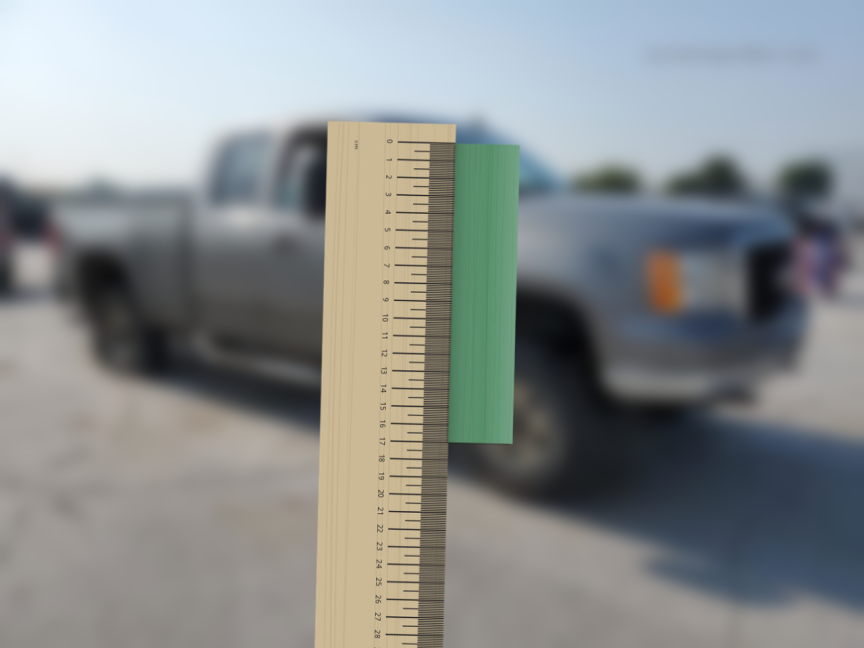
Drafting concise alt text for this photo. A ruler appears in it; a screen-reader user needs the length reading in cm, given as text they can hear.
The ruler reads 17 cm
